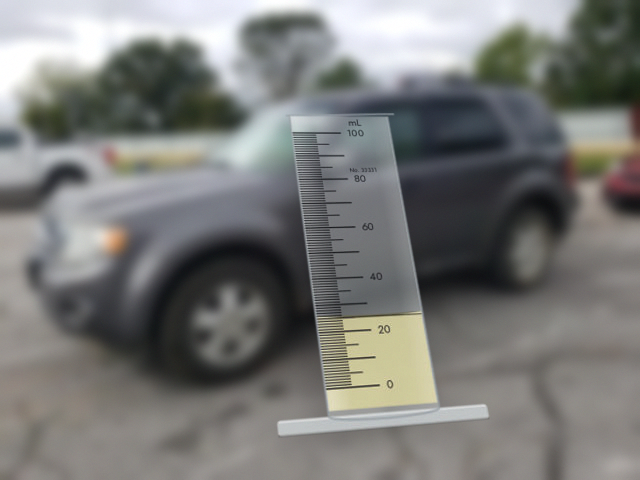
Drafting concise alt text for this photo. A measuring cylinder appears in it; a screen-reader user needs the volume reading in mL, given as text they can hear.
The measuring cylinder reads 25 mL
